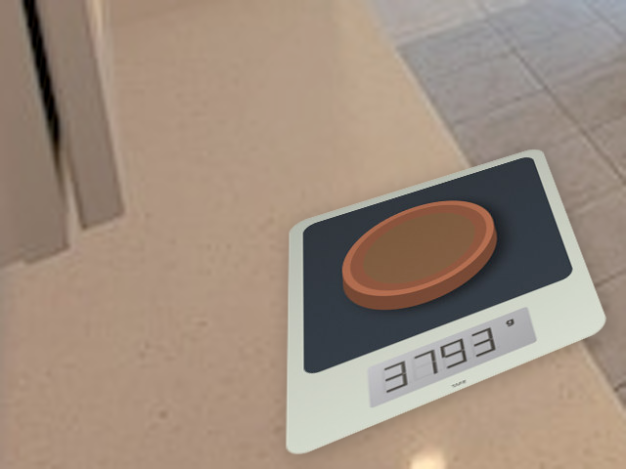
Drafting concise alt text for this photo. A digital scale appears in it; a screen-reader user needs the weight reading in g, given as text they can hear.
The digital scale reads 3793 g
